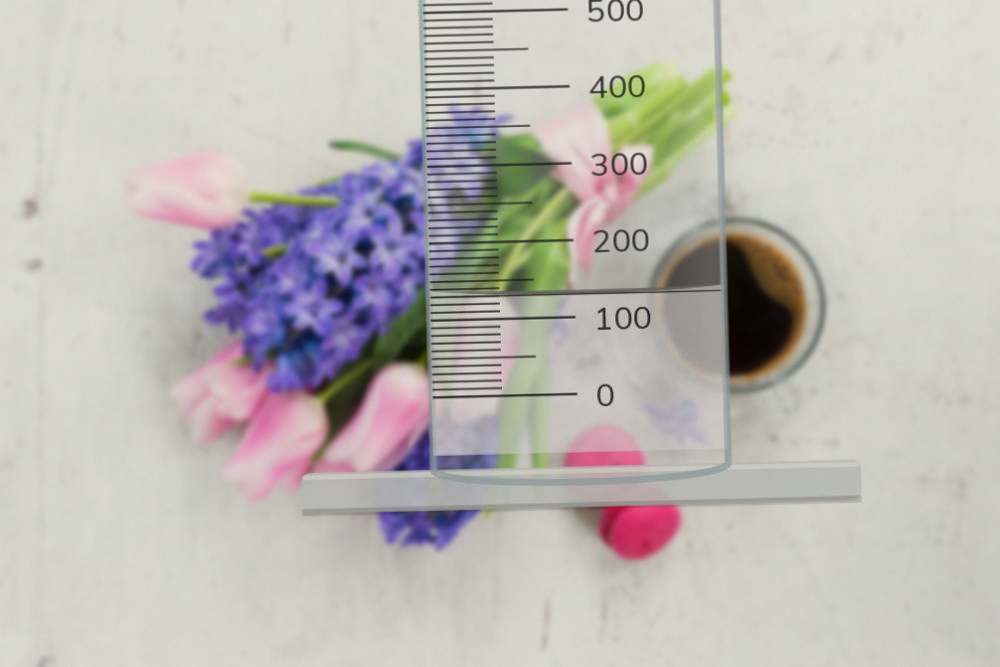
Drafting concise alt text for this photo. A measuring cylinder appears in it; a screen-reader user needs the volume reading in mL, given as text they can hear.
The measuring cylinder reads 130 mL
